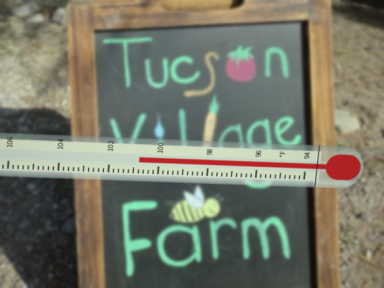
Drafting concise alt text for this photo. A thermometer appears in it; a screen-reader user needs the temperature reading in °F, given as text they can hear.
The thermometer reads 100.8 °F
